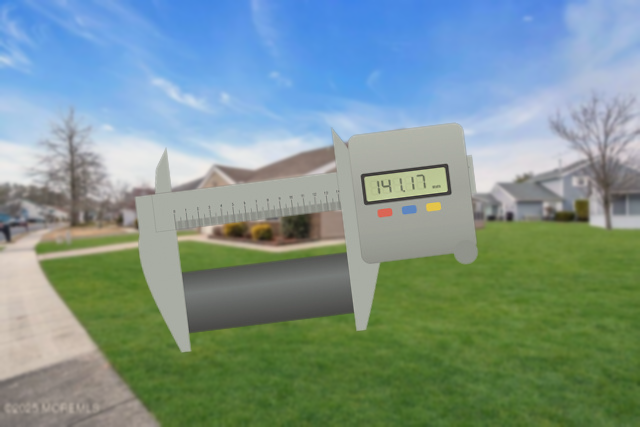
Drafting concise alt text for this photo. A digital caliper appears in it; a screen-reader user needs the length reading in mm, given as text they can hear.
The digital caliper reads 141.17 mm
